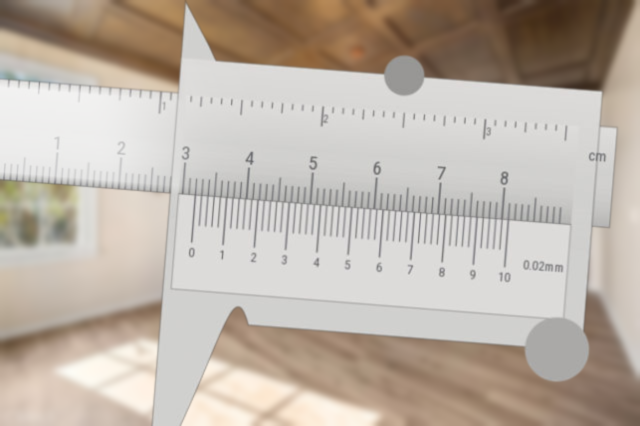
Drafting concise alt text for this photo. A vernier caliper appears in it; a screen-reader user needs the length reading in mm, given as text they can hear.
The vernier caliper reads 32.0 mm
